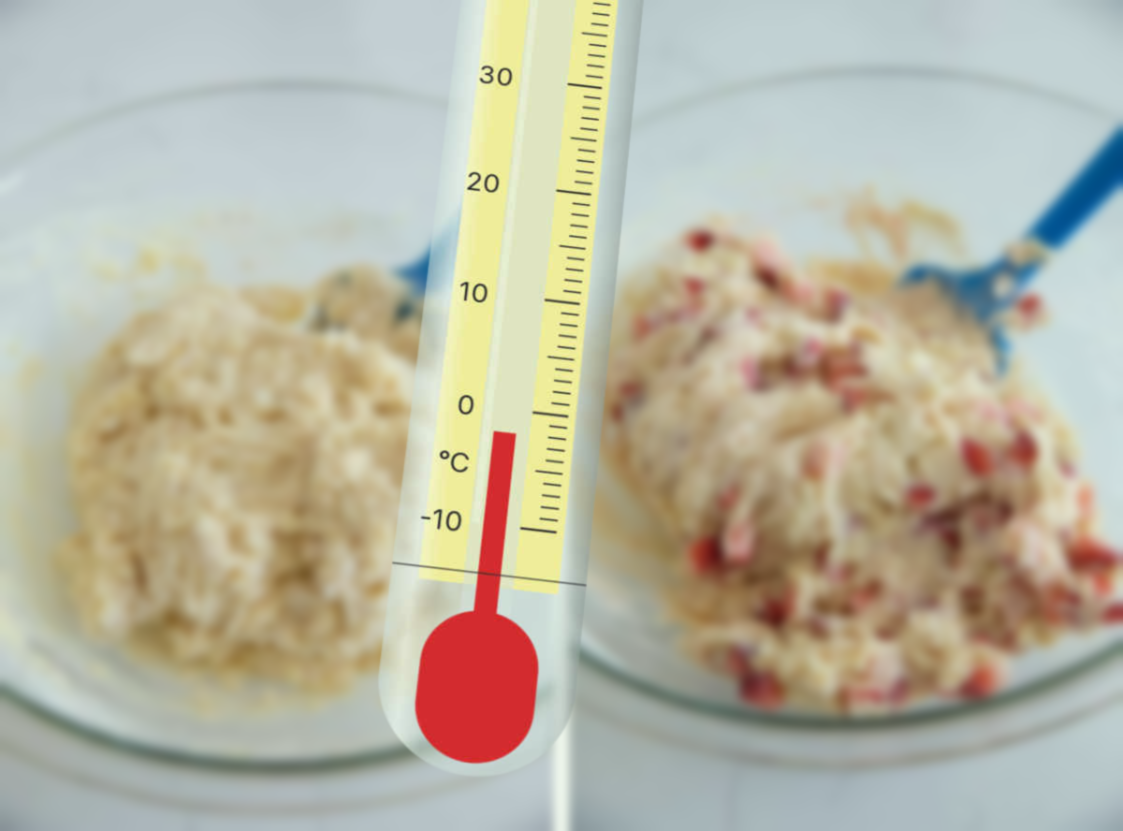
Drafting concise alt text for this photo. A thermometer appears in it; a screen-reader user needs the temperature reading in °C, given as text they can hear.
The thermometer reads -2 °C
